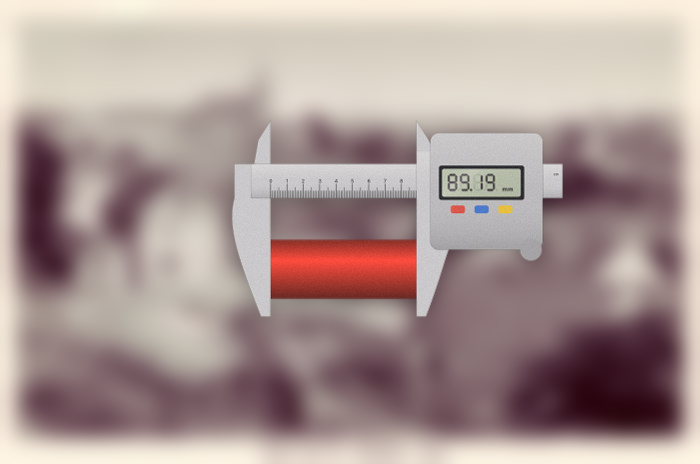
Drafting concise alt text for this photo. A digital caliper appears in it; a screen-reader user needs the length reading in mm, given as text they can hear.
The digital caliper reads 89.19 mm
